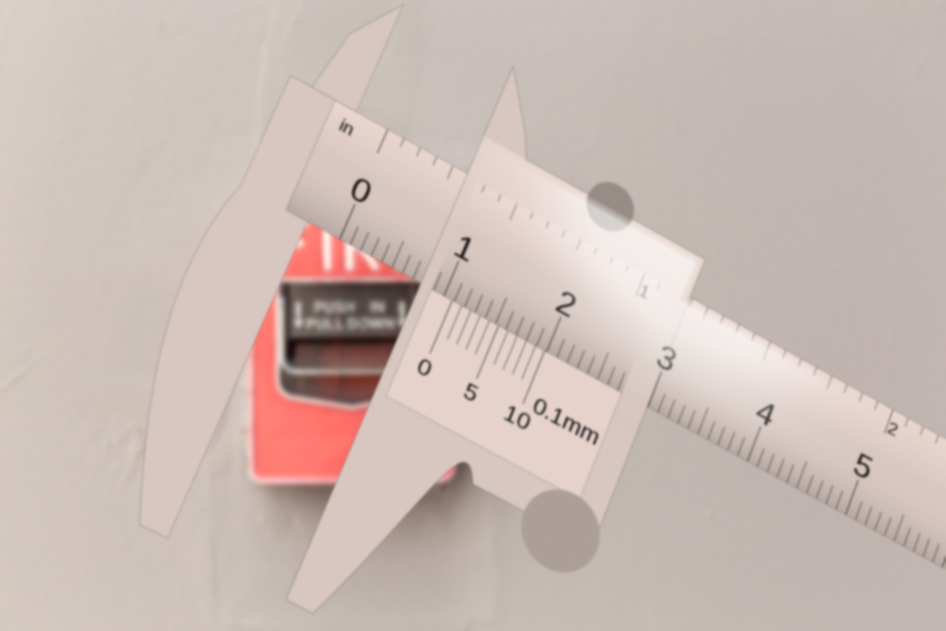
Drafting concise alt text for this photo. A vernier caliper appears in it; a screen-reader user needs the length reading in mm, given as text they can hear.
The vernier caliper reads 10.8 mm
